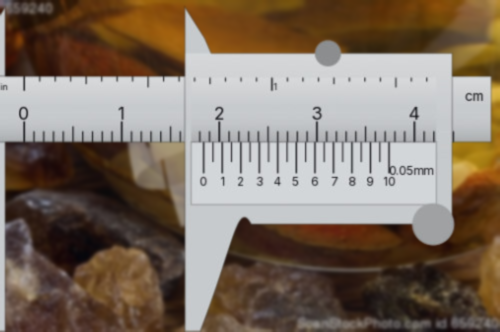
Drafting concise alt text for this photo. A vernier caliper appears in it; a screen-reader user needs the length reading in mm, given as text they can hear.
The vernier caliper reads 18.4 mm
